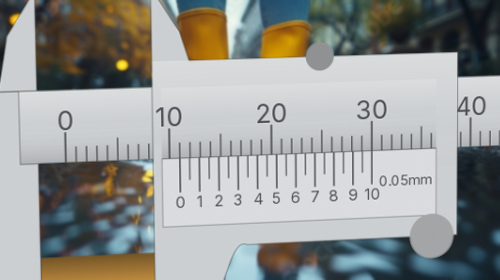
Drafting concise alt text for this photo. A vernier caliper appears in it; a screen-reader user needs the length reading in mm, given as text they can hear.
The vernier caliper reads 11.0 mm
